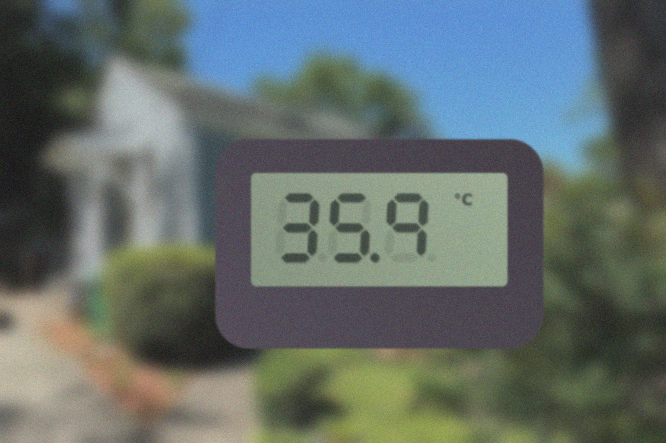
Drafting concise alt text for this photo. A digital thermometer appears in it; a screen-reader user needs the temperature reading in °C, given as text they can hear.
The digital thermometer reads 35.9 °C
